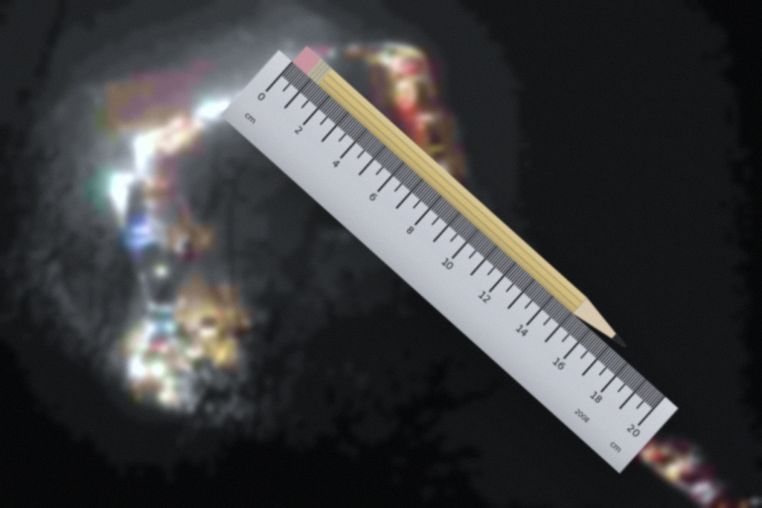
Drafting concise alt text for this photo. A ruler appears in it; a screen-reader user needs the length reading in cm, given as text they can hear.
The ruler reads 17.5 cm
